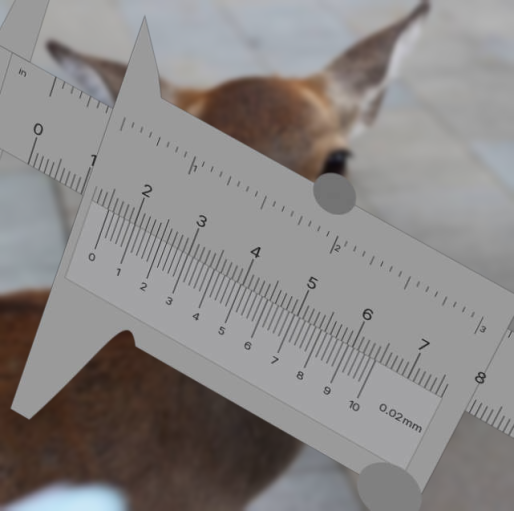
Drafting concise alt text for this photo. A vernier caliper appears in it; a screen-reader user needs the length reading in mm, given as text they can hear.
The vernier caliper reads 15.2 mm
